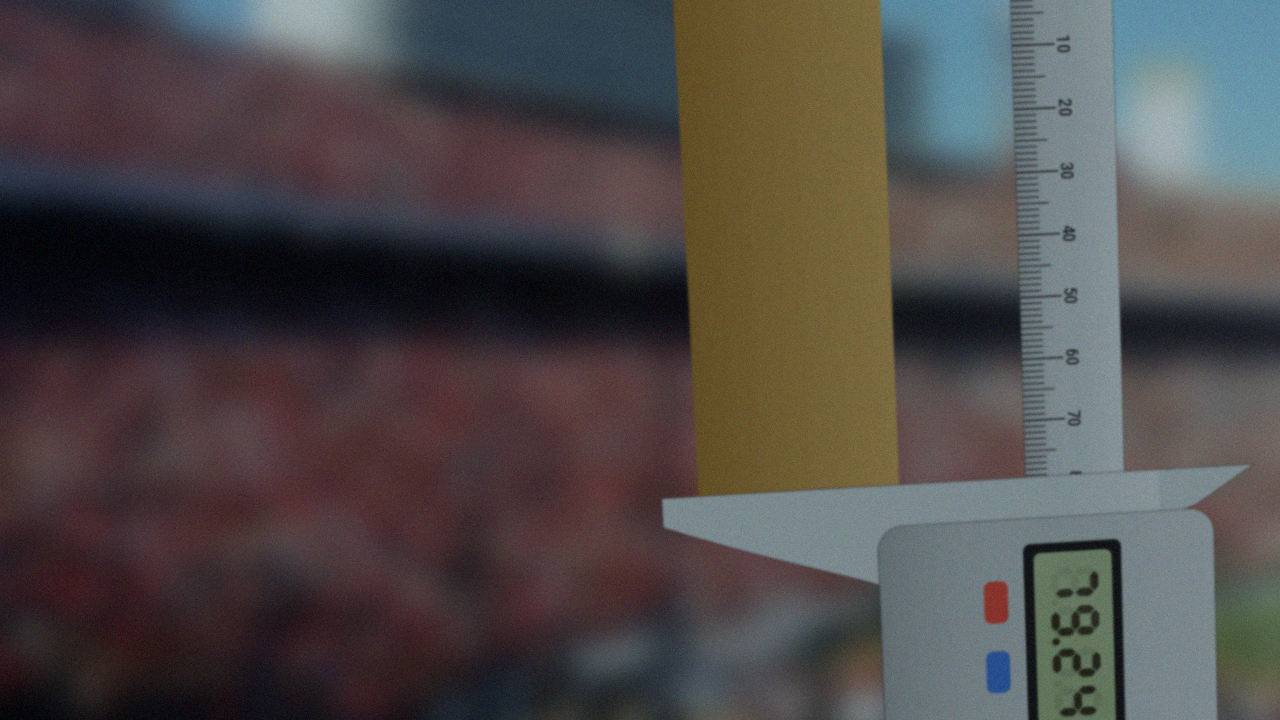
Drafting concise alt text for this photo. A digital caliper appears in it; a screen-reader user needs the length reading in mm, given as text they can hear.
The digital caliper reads 79.24 mm
